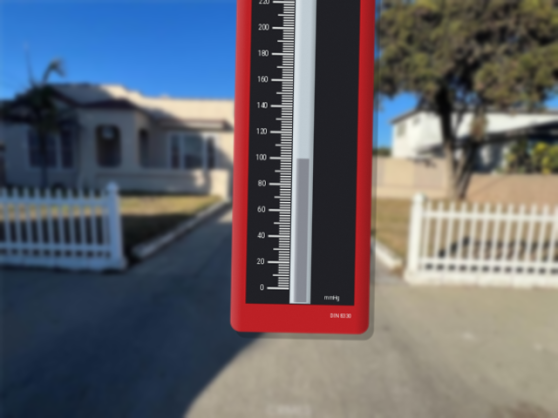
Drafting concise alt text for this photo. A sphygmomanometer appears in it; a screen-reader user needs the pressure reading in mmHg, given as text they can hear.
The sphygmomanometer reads 100 mmHg
